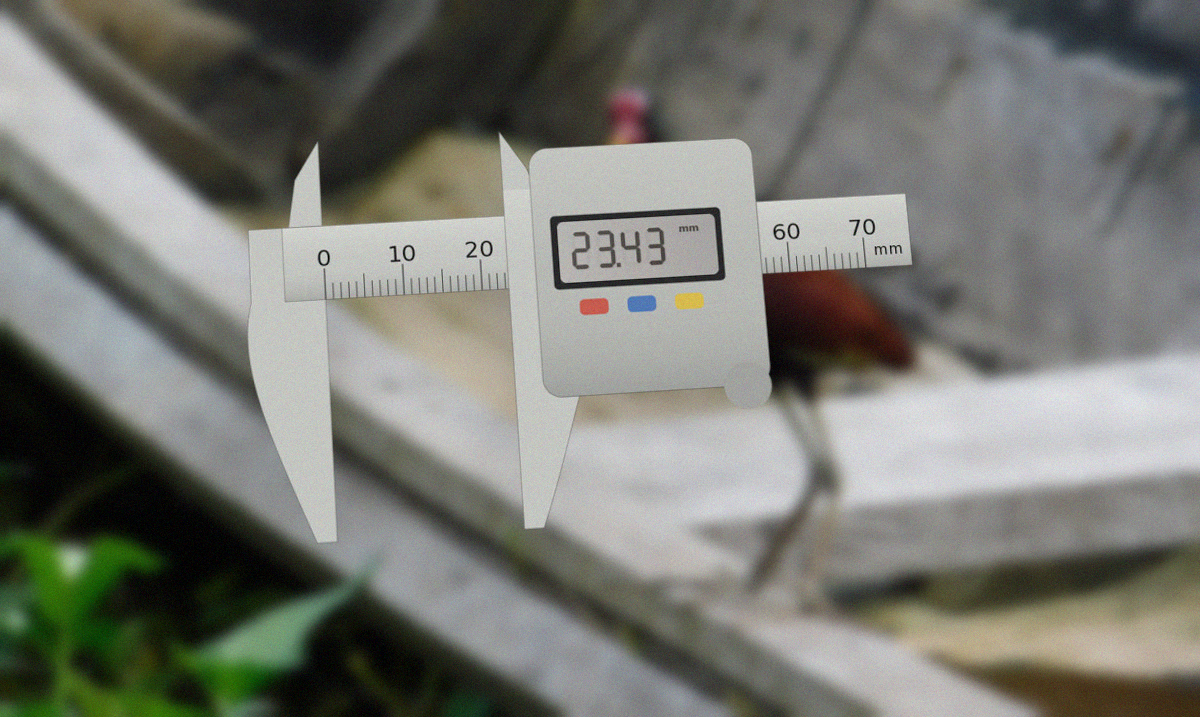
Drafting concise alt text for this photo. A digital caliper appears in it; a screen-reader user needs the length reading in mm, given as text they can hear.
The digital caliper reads 23.43 mm
